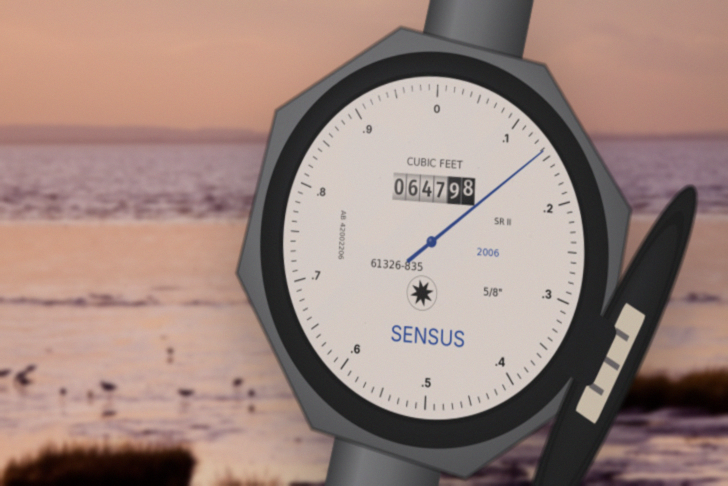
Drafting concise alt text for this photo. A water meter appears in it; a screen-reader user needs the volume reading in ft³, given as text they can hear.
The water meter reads 64798.14 ft³
